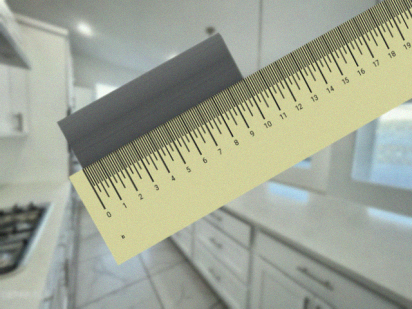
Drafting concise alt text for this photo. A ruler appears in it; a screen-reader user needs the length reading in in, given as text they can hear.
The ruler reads 10 in
